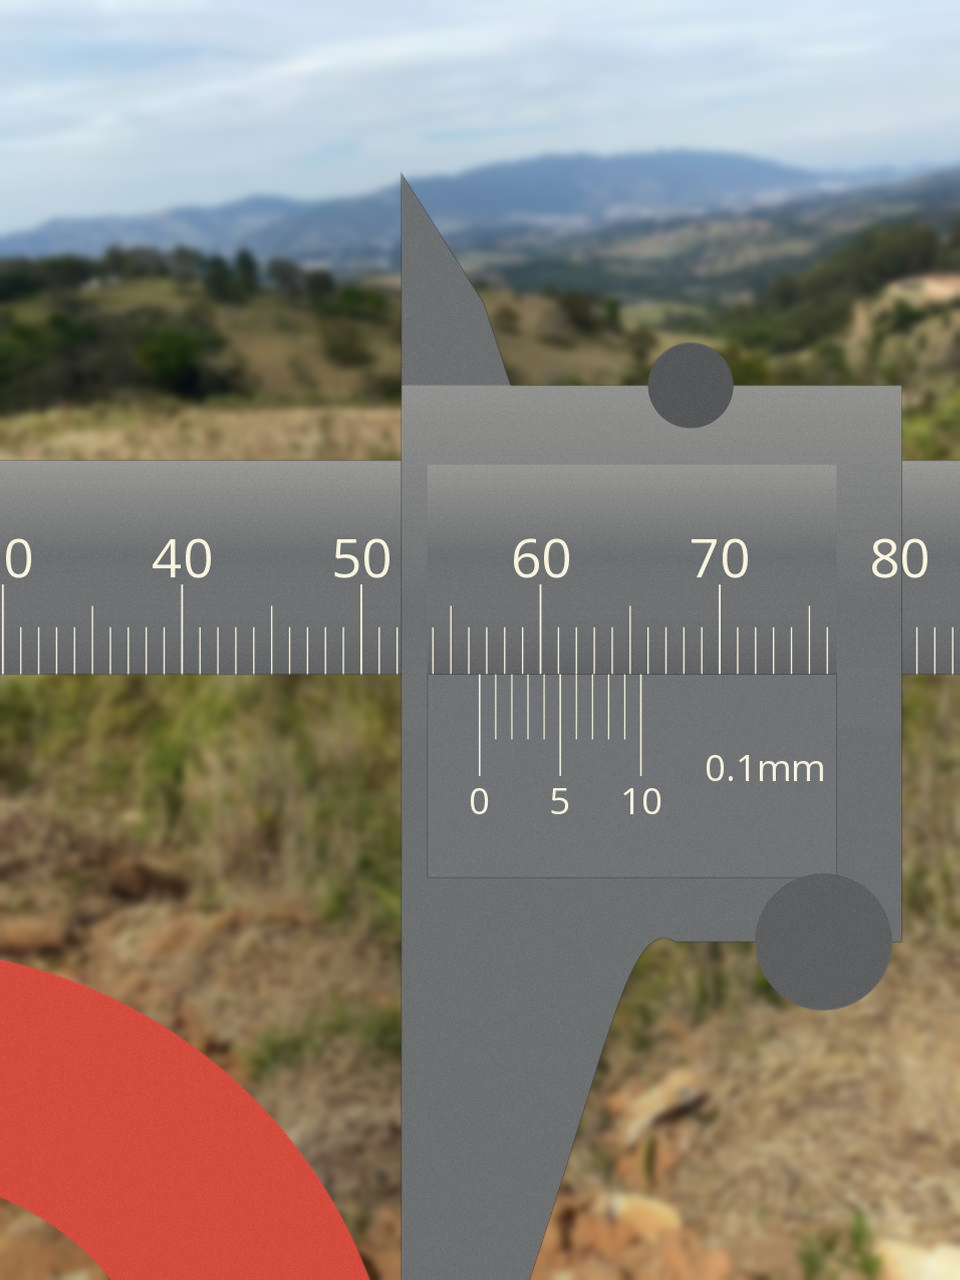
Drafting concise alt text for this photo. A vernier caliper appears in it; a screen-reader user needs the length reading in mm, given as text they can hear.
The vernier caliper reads 56.6 mm
